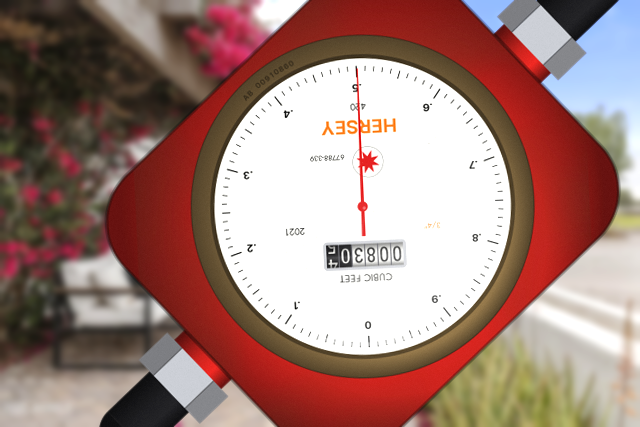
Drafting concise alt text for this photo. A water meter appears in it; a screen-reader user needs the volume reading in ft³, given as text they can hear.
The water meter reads 8304.50 ft³
